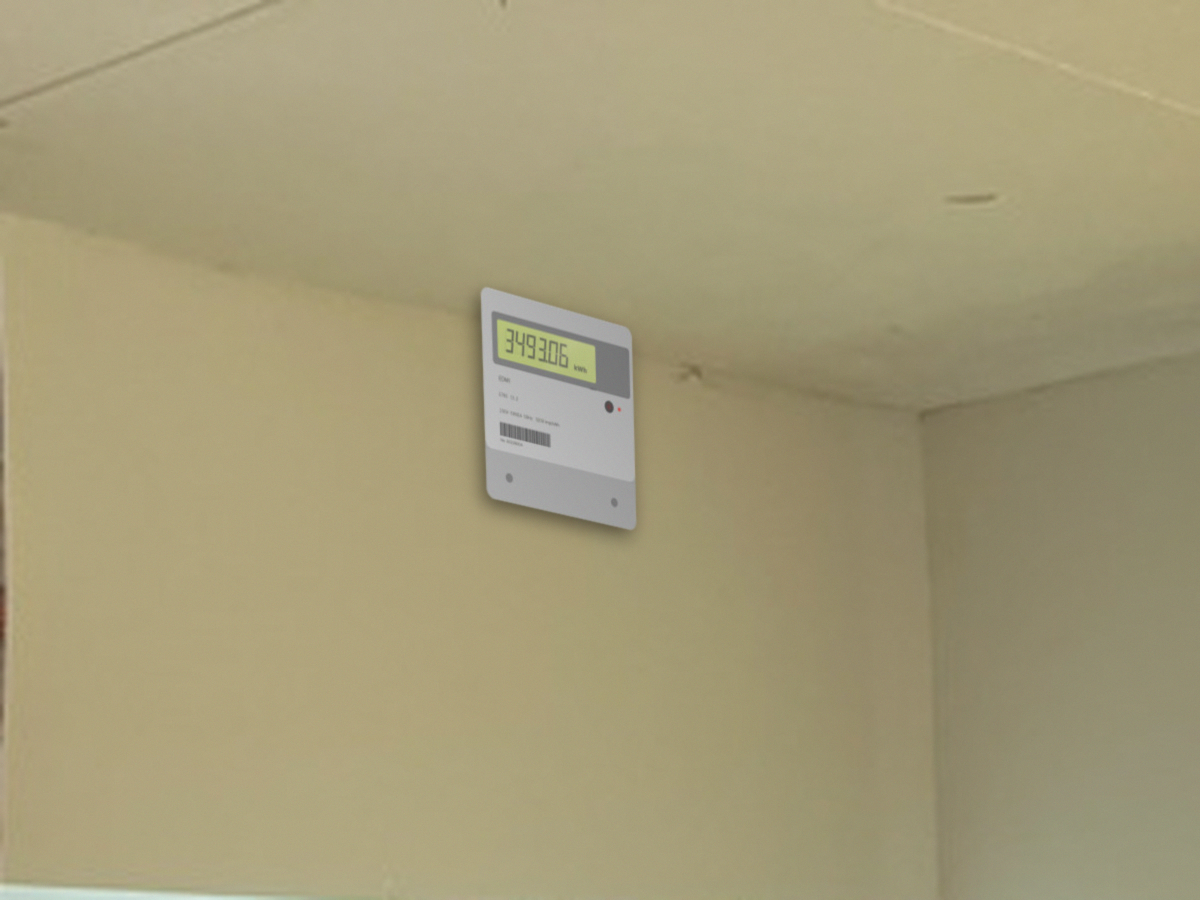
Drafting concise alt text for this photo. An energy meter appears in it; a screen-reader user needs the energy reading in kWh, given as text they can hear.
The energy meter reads 3493.06 kWh
